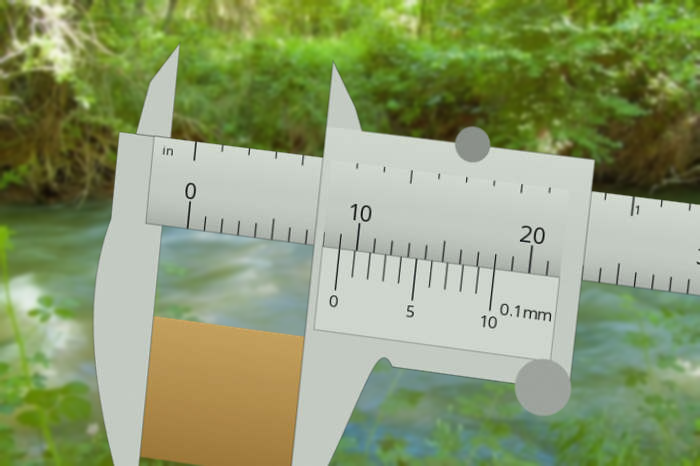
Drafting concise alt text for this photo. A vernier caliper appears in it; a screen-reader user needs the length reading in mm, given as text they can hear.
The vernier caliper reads 9.0 mm
